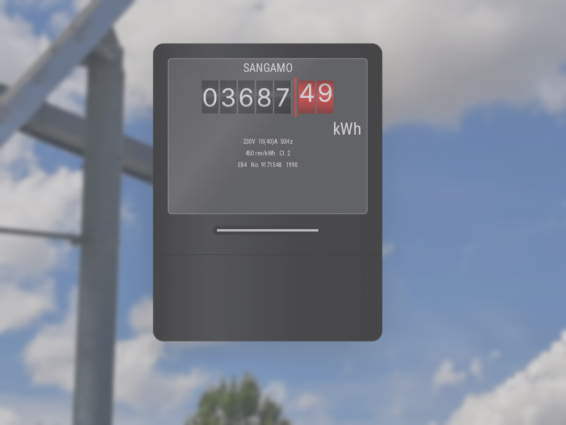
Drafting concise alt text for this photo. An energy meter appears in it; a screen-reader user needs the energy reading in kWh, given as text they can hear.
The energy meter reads 3687.49 kWh
